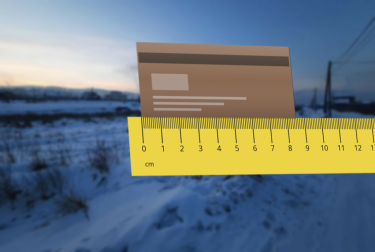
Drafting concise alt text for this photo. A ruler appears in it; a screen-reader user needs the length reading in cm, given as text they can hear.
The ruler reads 8.5 cm
